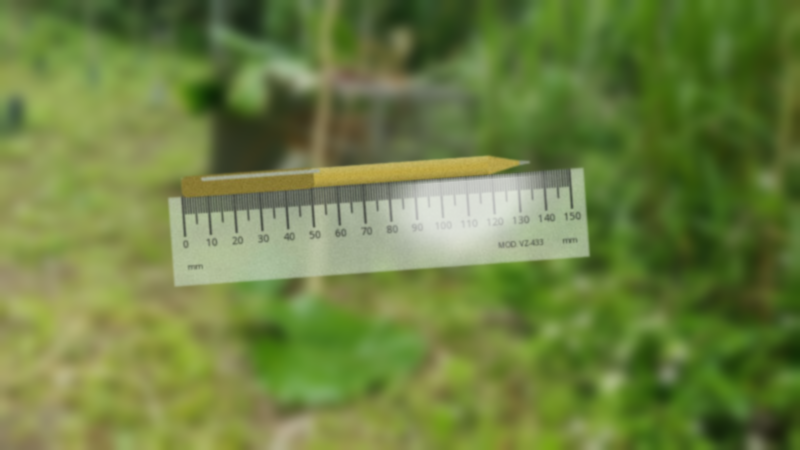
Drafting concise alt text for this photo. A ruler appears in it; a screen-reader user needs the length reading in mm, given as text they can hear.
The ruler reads 135 mm
